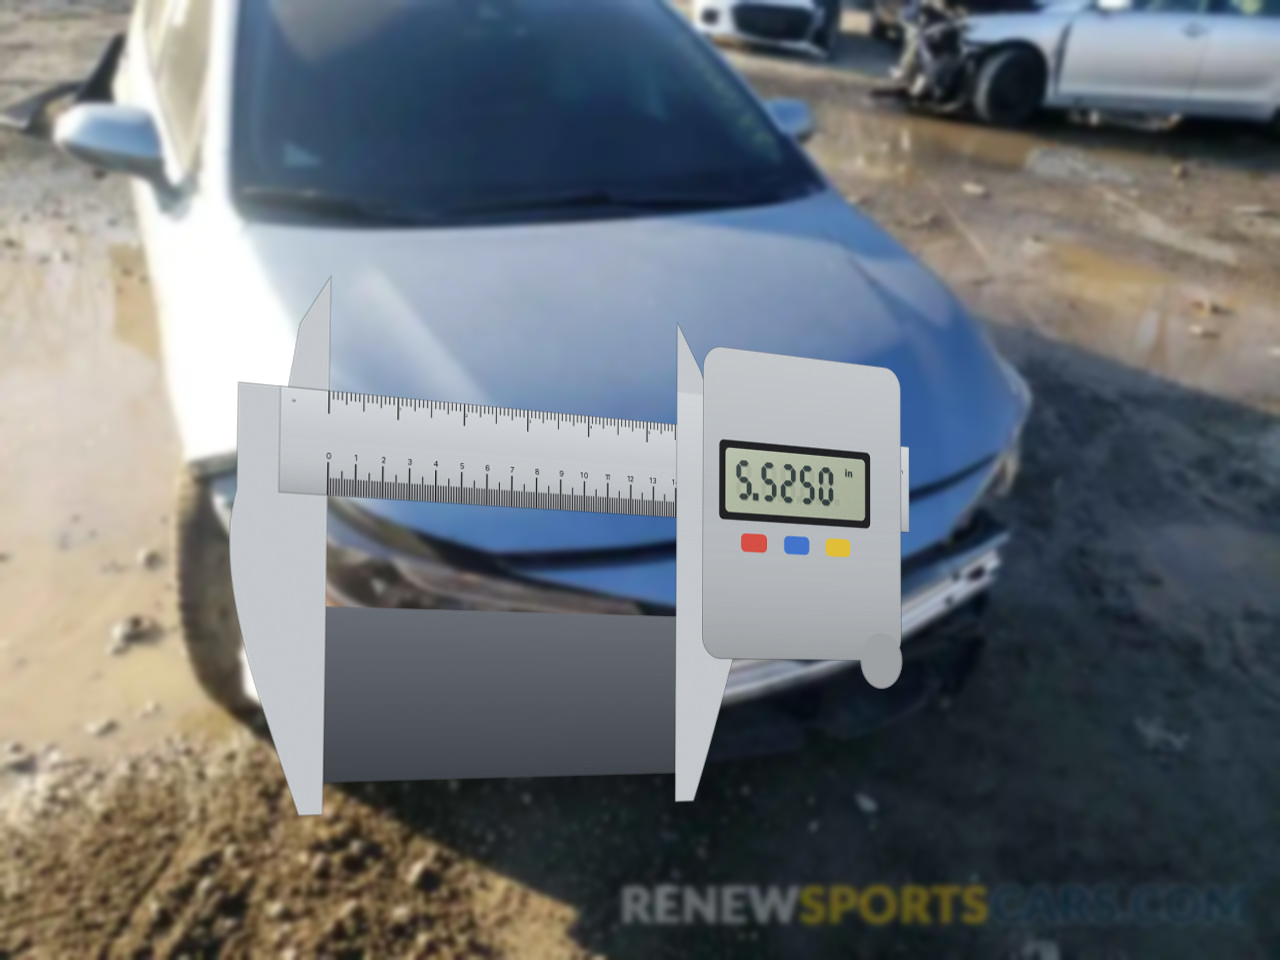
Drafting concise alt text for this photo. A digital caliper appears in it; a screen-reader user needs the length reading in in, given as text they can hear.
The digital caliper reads 5.5250 in
